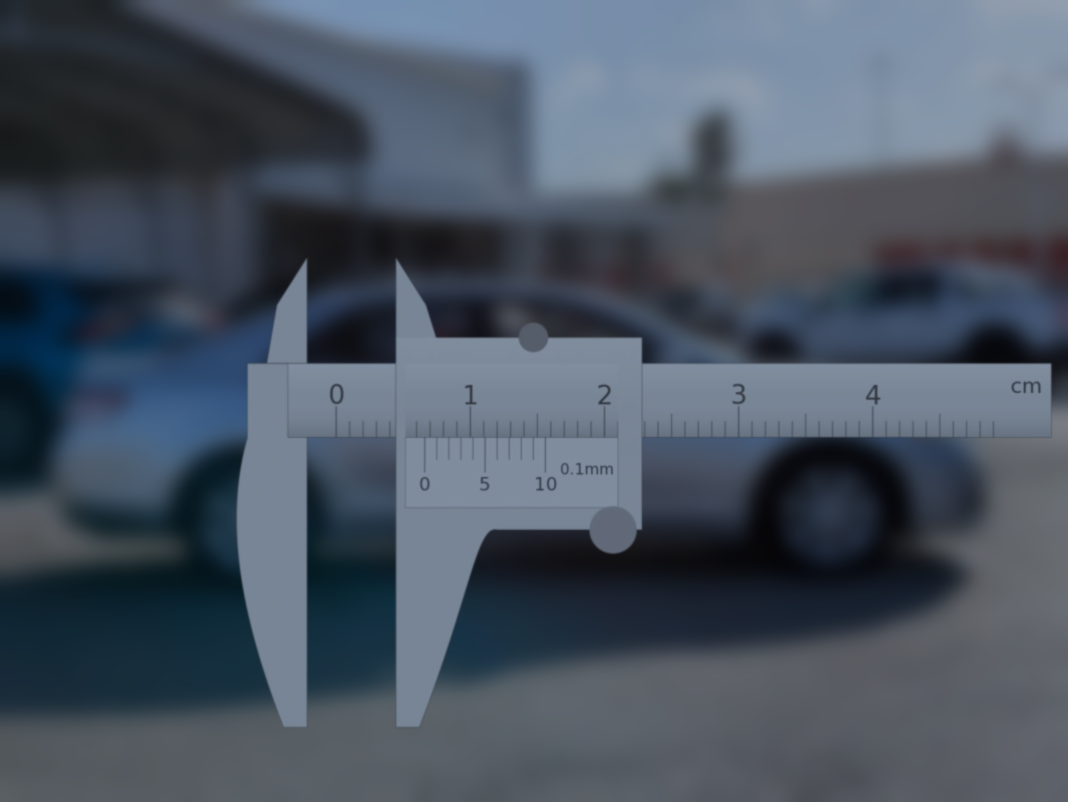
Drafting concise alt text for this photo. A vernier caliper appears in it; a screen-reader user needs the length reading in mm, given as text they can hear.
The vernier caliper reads 6.6 mm
